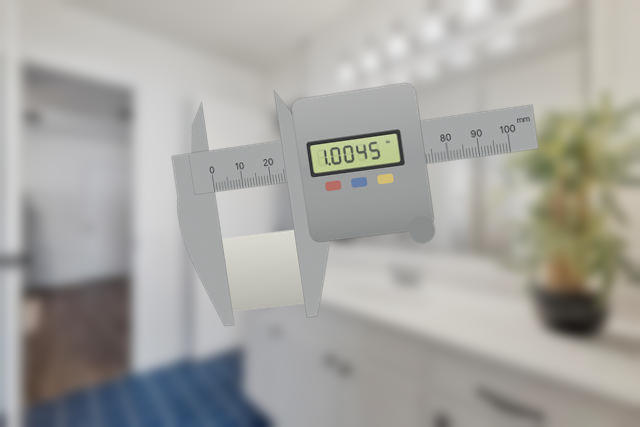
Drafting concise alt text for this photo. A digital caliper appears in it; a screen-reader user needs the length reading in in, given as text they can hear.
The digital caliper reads 1.0045 in
